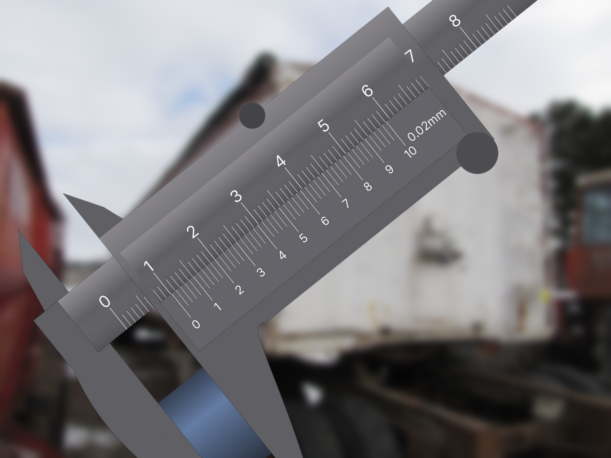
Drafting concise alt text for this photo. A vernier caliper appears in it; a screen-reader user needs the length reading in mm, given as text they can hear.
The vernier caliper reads 10.2 mm
